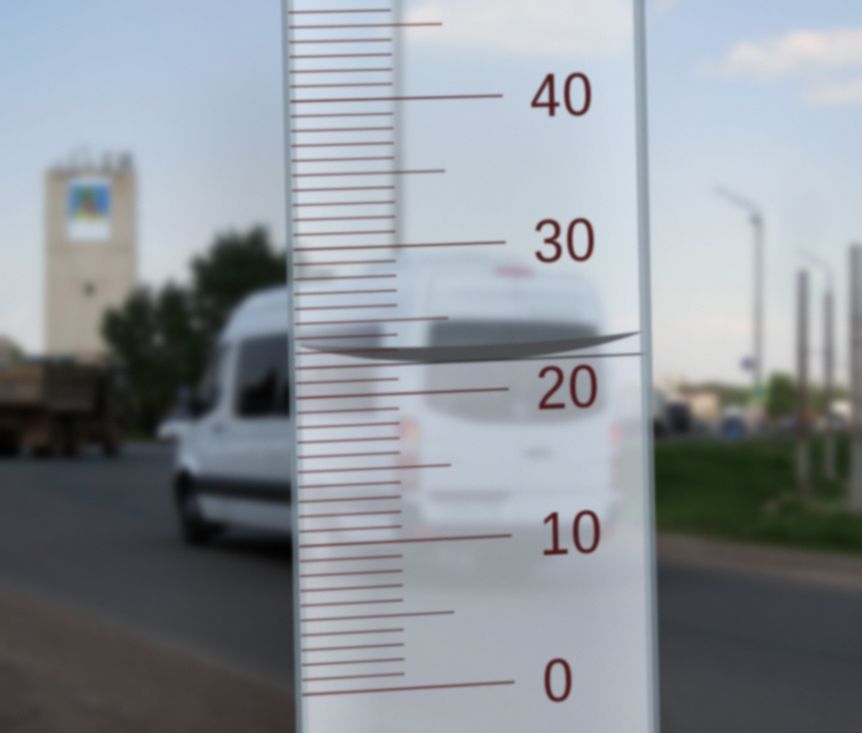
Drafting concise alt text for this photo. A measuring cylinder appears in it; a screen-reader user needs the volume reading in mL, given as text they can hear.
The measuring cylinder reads 22 mL
